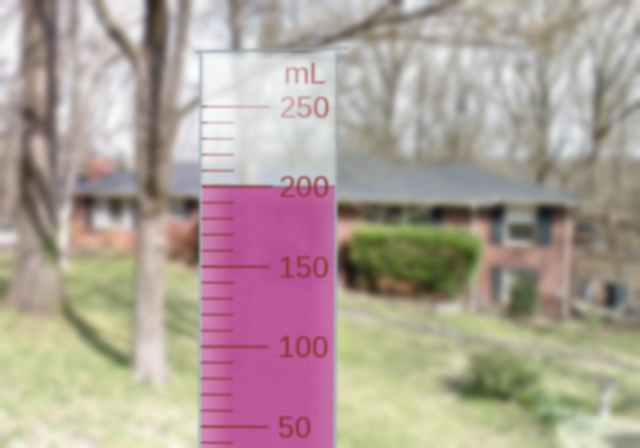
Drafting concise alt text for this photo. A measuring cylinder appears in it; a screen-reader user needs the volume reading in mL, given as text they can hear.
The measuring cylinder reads 200 mL
